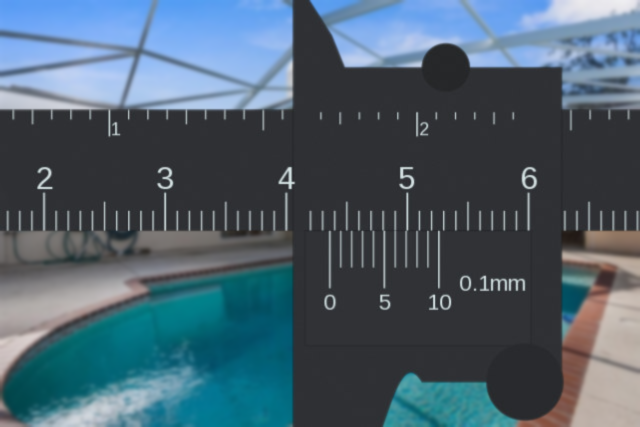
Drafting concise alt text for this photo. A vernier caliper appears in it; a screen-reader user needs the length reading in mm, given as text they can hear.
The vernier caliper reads 43.6 mm
